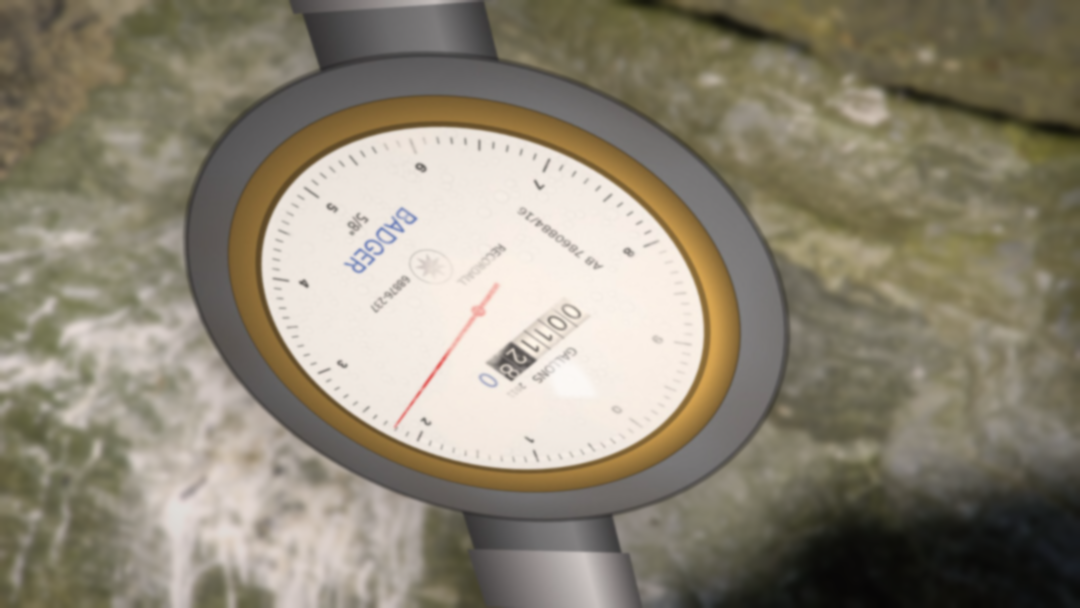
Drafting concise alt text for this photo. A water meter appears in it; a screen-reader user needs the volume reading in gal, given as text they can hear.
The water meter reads 11282.2 gal
